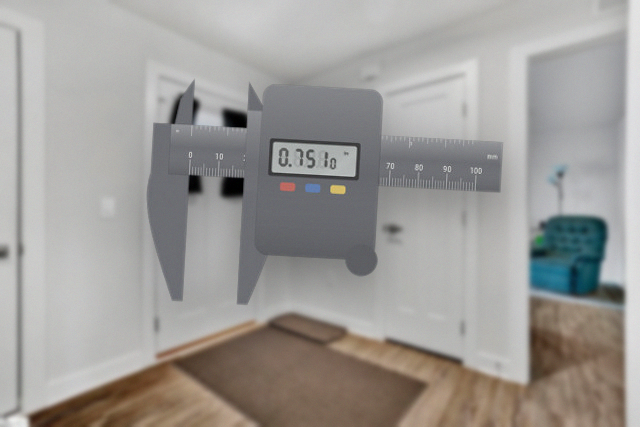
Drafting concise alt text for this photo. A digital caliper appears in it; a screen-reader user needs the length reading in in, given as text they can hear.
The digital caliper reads 0.7510 in
